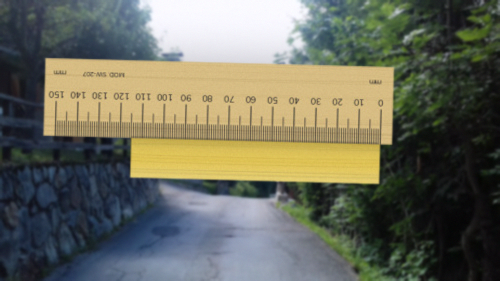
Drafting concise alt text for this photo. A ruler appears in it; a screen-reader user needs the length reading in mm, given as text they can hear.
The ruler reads 115 mm
